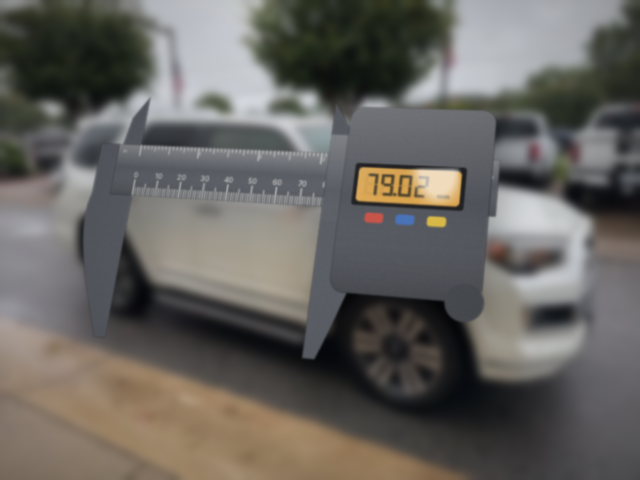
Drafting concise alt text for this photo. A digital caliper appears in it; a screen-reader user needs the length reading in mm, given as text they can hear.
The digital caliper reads 79.02 mm
